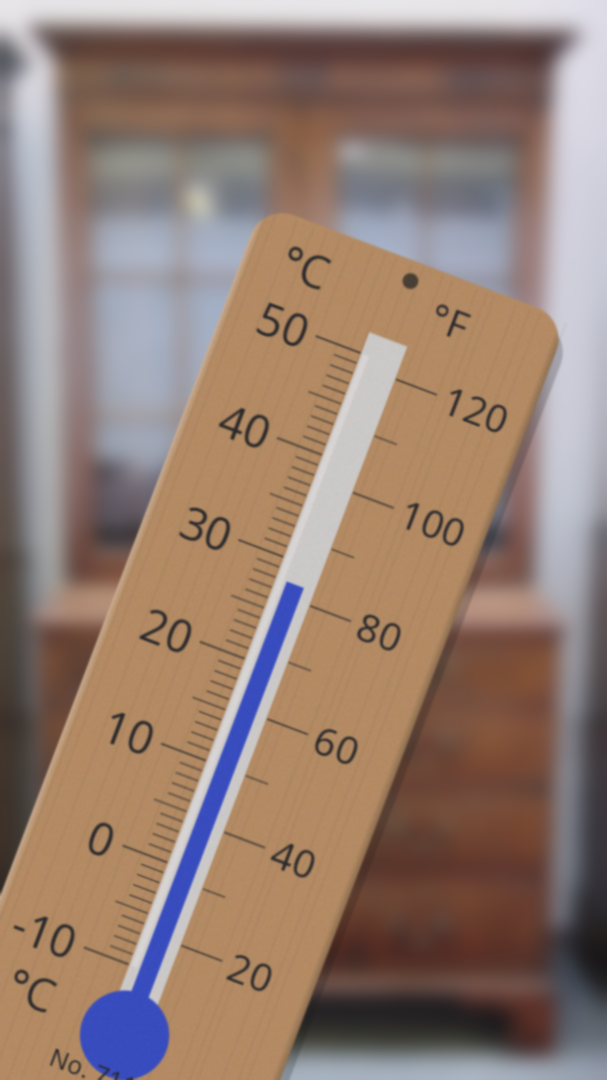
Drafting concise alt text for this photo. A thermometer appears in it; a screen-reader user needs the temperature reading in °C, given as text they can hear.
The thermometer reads 28 °C
